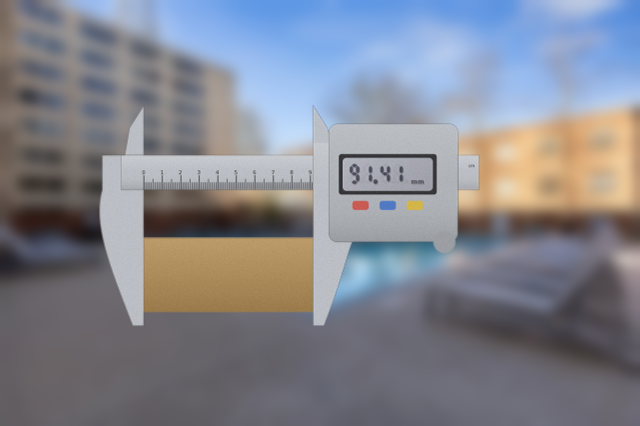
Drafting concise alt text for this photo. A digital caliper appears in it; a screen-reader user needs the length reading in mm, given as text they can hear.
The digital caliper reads 91.41 mm
